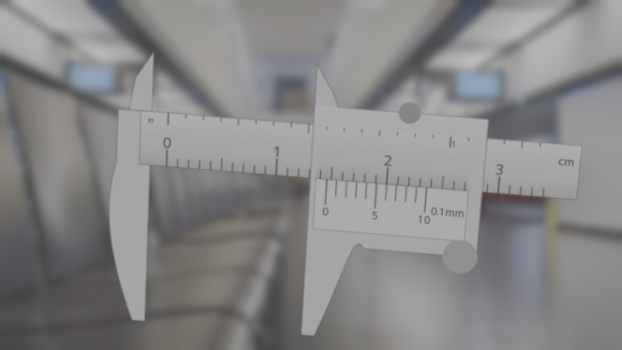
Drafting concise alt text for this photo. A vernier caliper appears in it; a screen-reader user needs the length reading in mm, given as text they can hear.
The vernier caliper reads 14.6 mm
